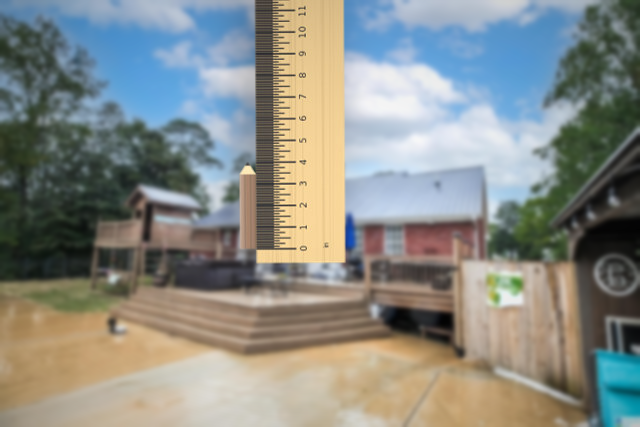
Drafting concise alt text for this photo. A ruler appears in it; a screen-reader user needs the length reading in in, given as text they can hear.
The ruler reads 4 in
